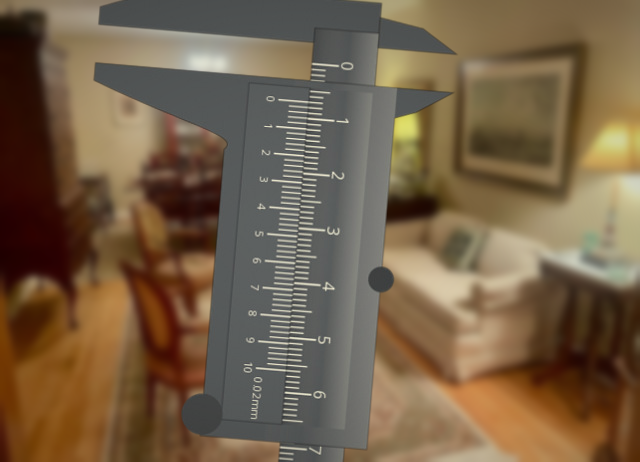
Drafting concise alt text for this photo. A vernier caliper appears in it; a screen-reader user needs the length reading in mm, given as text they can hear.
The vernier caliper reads 7.0 mm
